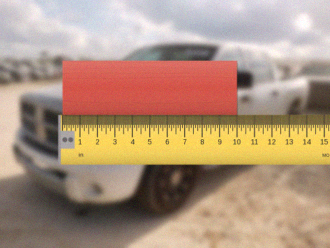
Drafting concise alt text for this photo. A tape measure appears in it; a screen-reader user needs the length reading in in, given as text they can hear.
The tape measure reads 10 in
